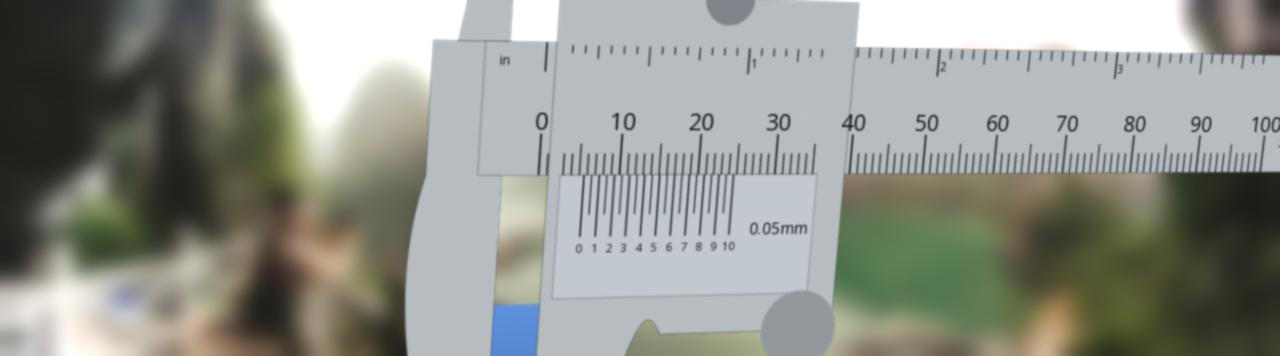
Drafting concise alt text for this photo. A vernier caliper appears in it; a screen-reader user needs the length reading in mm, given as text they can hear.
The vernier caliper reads 5.6 mm
